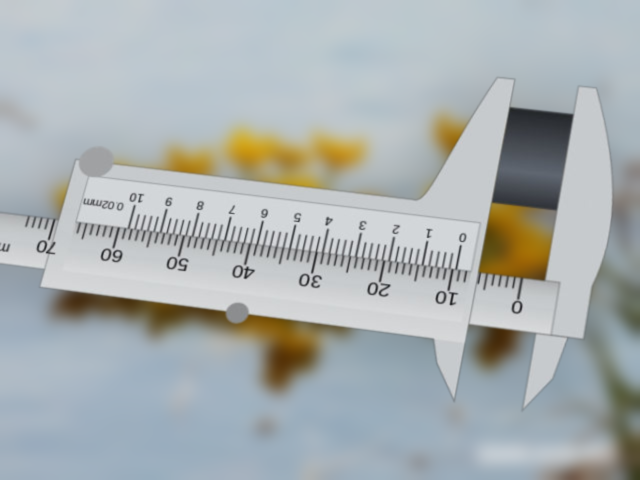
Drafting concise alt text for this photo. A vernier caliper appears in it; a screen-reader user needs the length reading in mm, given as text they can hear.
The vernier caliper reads 9.5 mm
